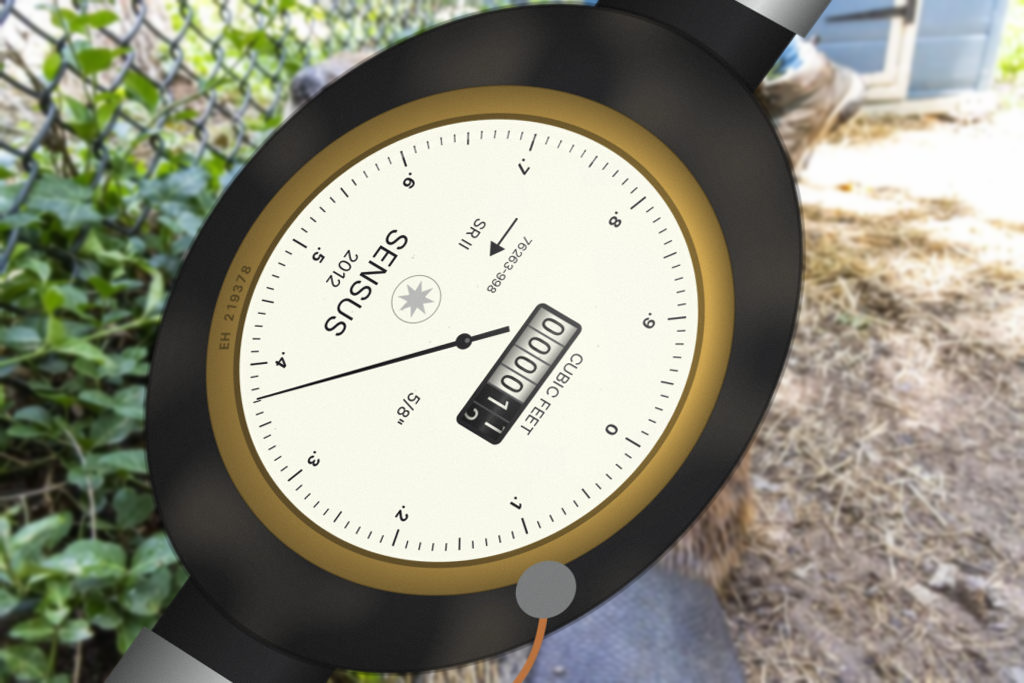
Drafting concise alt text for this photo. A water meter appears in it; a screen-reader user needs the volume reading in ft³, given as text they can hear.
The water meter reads 11.37 ft³
